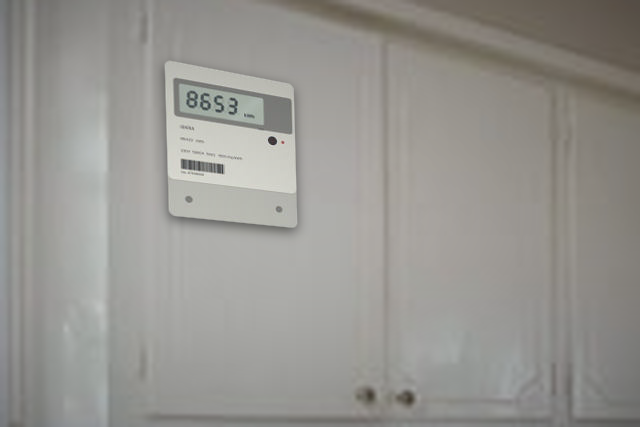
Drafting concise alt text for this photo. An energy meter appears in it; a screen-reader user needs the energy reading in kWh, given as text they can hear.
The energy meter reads 8653 kWh
